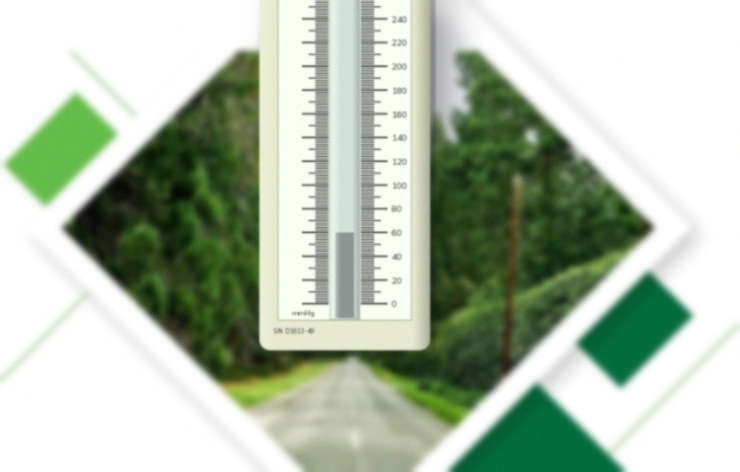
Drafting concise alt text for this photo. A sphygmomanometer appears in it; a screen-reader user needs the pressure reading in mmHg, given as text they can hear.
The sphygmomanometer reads 60 mmHg
